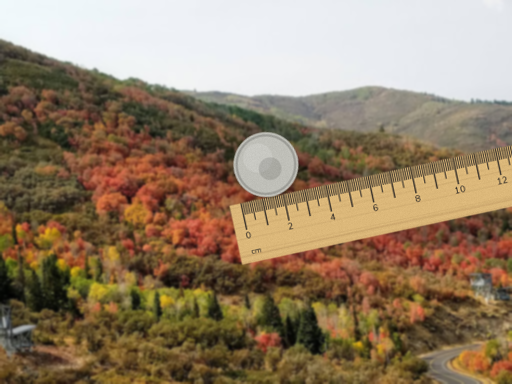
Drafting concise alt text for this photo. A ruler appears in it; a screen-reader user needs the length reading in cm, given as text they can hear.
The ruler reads 3 cm
